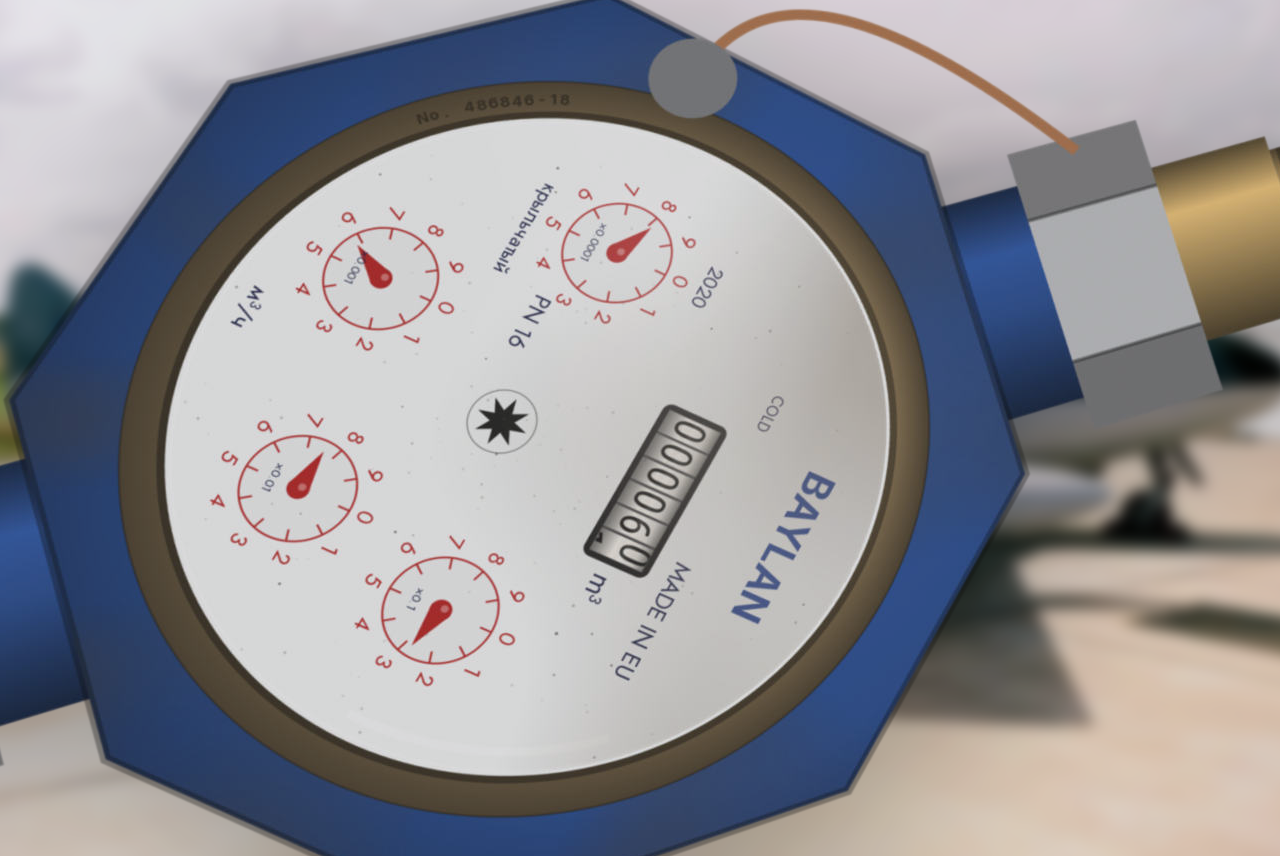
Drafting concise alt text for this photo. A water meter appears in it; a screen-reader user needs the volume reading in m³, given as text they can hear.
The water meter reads 60.2758 m³
